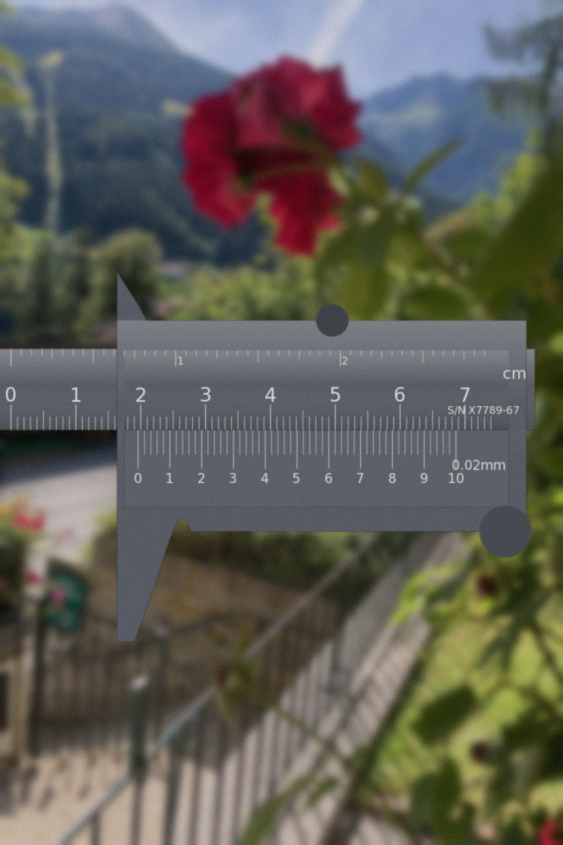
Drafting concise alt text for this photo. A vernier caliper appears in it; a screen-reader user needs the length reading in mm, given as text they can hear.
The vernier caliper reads 19.6 mm
